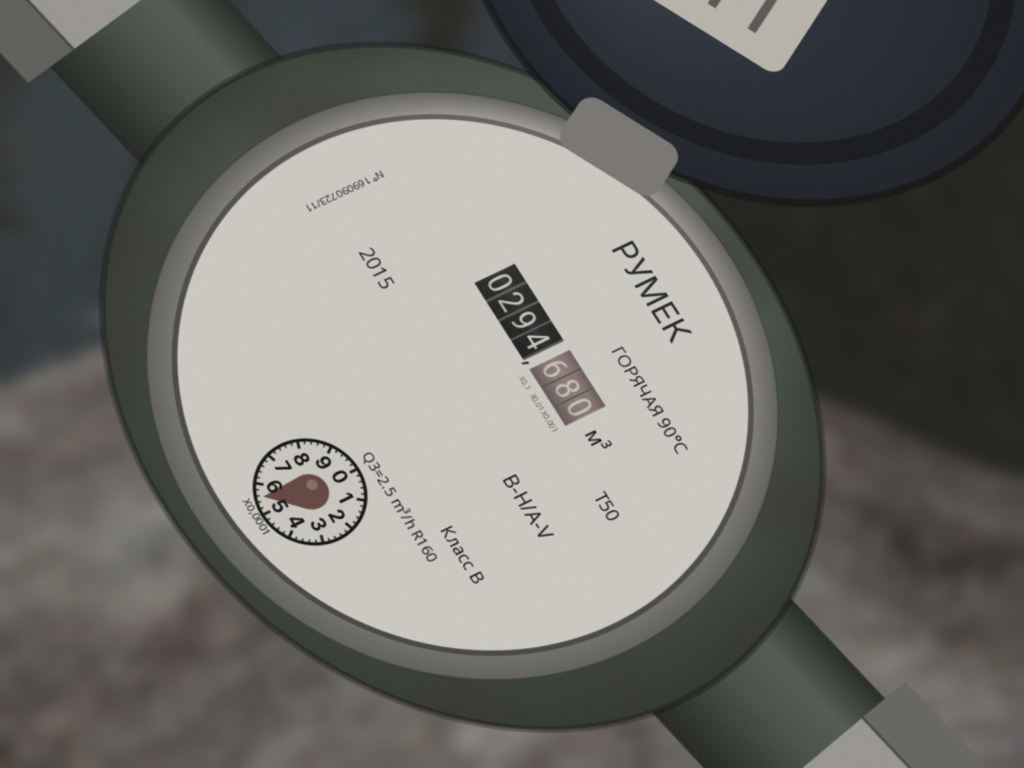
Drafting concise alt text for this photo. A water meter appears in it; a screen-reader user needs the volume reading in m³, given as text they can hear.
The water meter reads 294.6805 m³
